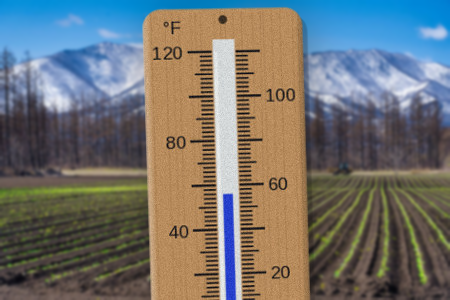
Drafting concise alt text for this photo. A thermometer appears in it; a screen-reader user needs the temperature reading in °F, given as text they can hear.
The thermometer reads 56 °F
